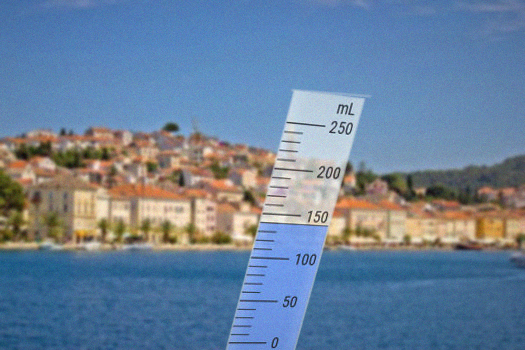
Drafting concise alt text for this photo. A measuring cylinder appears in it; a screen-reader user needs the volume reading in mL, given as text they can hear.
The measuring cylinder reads 140 mL
